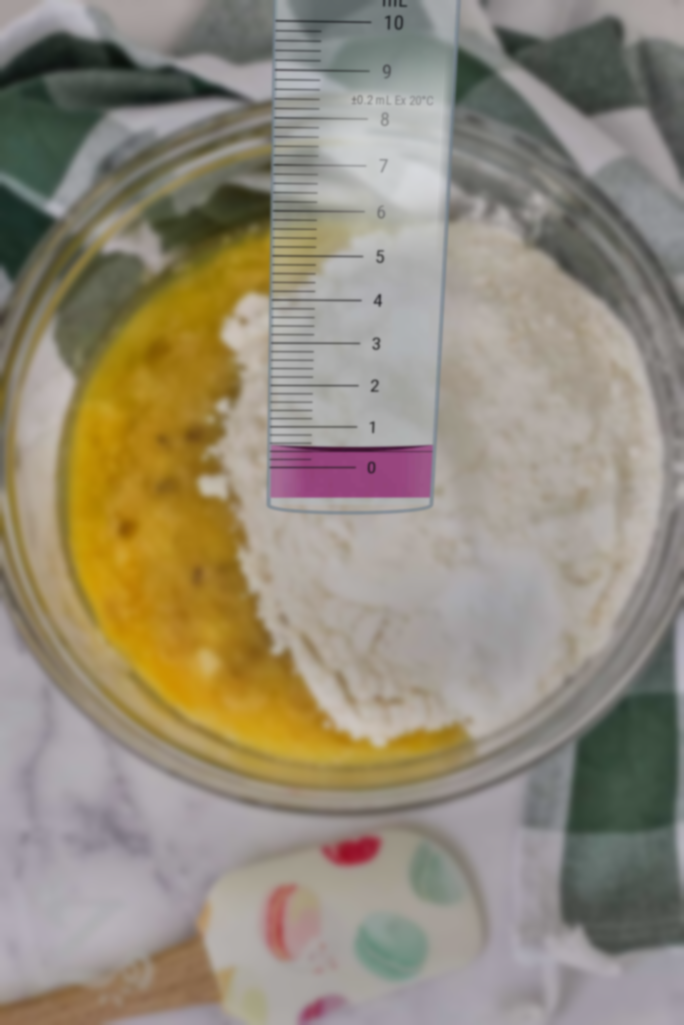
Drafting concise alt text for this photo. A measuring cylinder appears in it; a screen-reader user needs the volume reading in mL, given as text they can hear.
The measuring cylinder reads 0.4 mL
